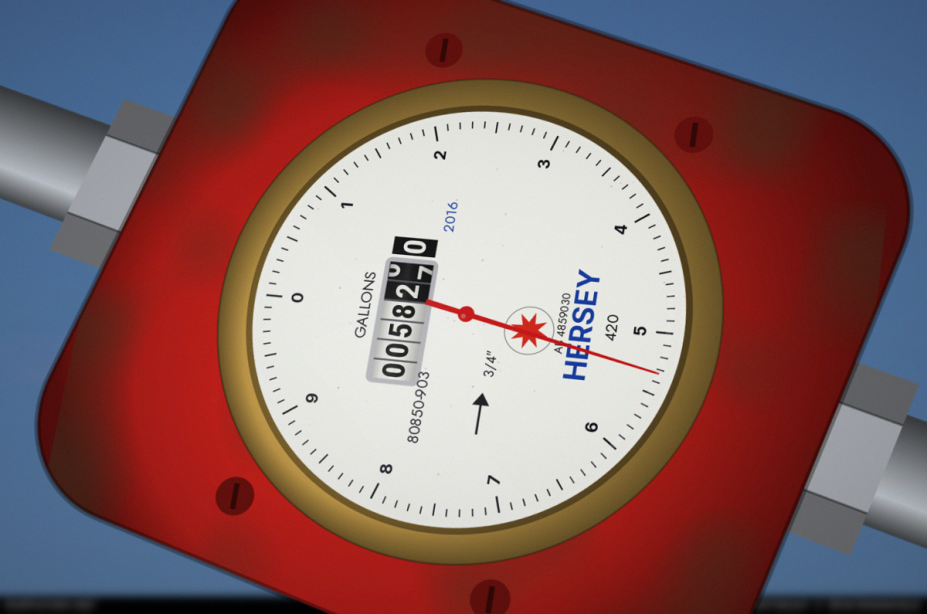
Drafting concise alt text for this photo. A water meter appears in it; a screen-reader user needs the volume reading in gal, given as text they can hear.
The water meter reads 58265.3 gal
